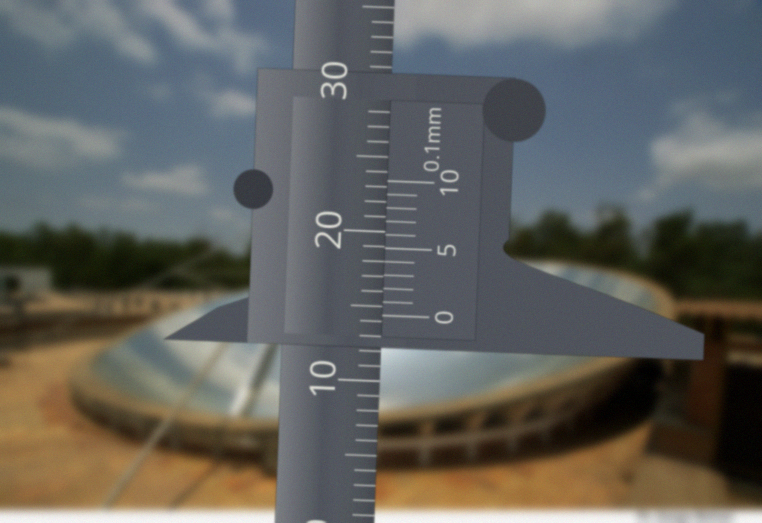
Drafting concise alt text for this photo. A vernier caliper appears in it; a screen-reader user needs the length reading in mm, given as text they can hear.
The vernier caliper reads 14.4 mm
